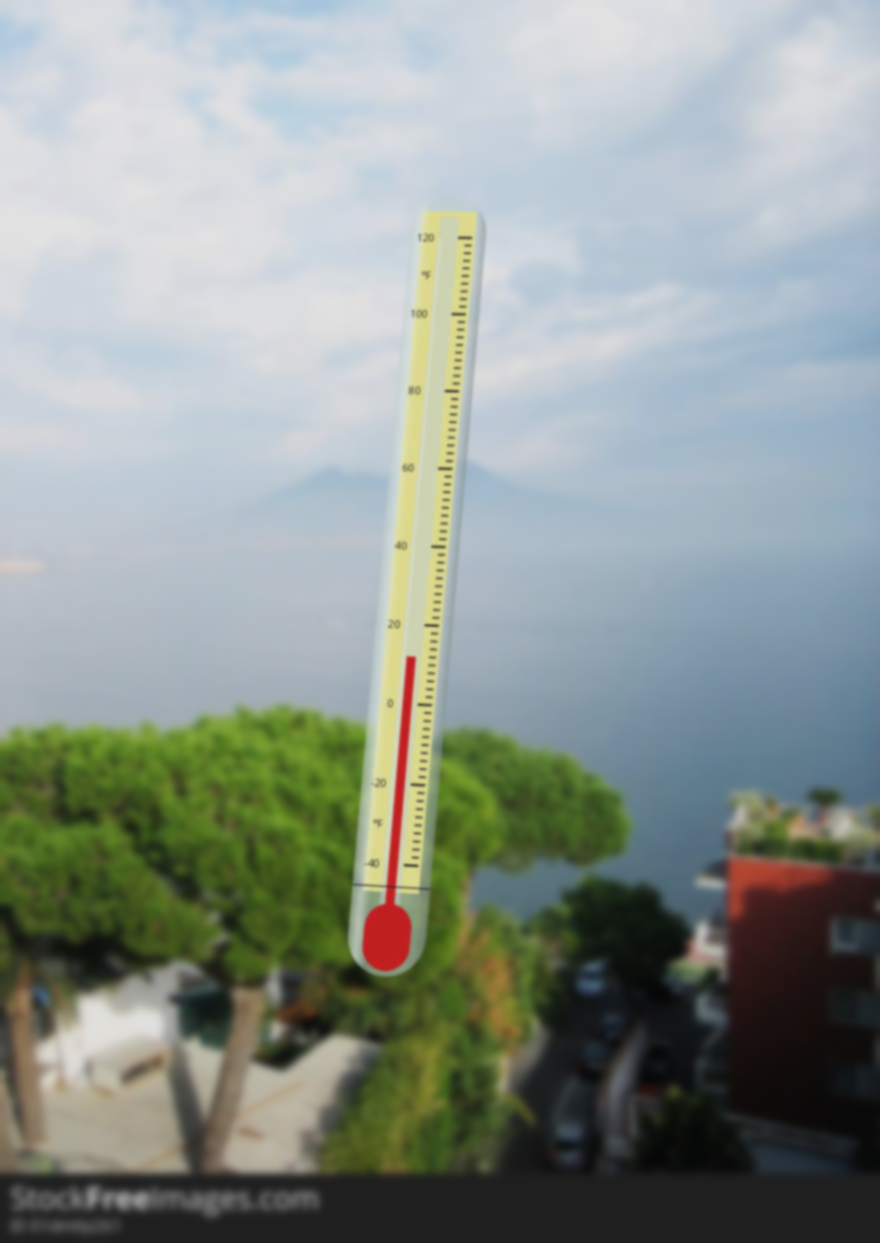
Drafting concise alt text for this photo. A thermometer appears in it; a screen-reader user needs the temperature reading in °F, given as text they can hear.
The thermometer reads 12 °F
